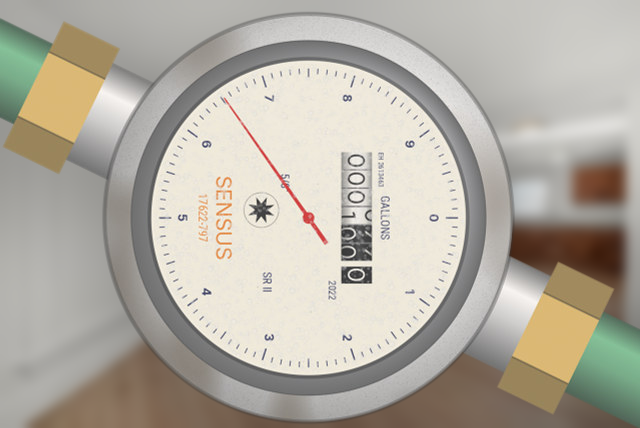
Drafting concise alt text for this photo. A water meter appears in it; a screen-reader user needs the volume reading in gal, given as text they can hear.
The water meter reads 996.5 gal
